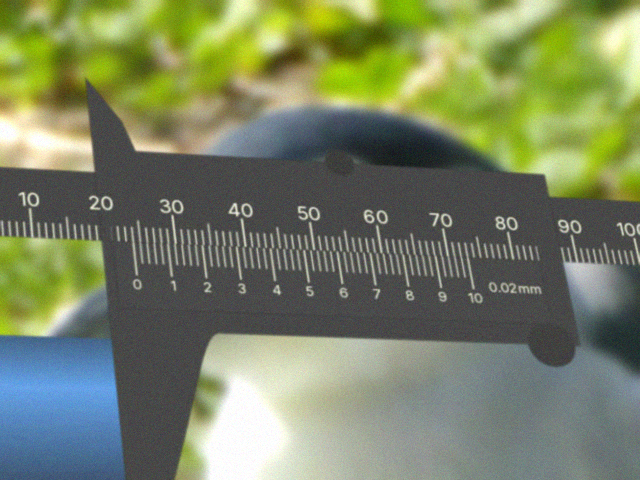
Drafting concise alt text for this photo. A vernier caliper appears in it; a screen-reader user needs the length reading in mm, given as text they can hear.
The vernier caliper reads 24.0 mm
